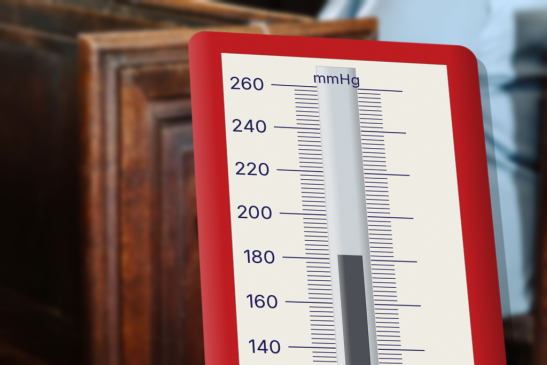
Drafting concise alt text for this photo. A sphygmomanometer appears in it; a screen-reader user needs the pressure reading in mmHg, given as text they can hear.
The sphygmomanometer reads 182 mmHg
